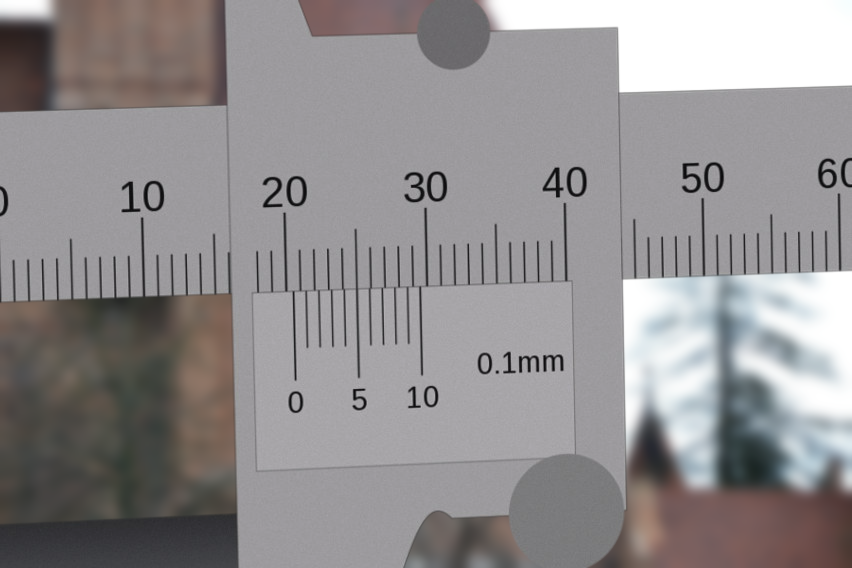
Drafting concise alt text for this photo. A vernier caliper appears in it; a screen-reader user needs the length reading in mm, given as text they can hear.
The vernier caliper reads 20.5 mm
